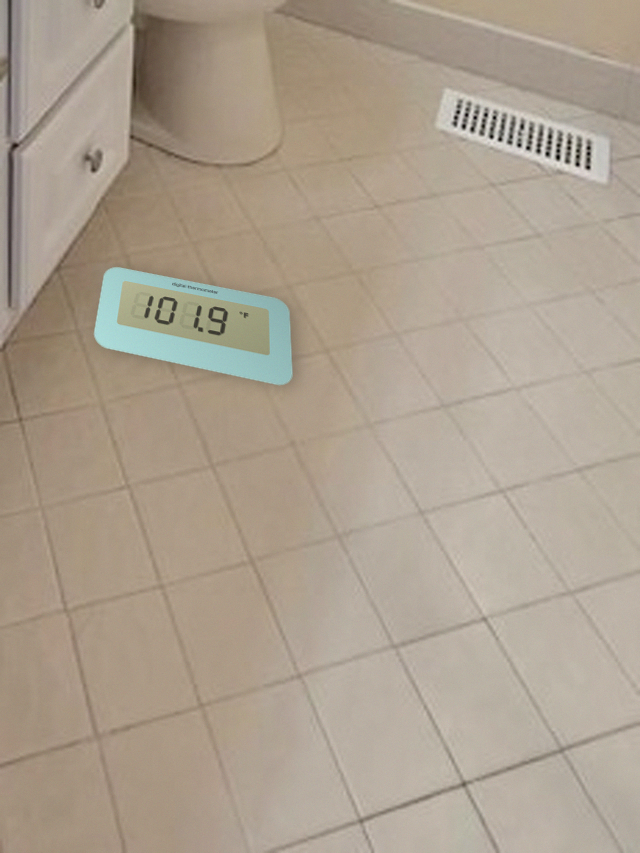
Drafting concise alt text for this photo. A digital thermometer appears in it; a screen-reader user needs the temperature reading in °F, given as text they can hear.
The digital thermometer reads 101.9 °F
